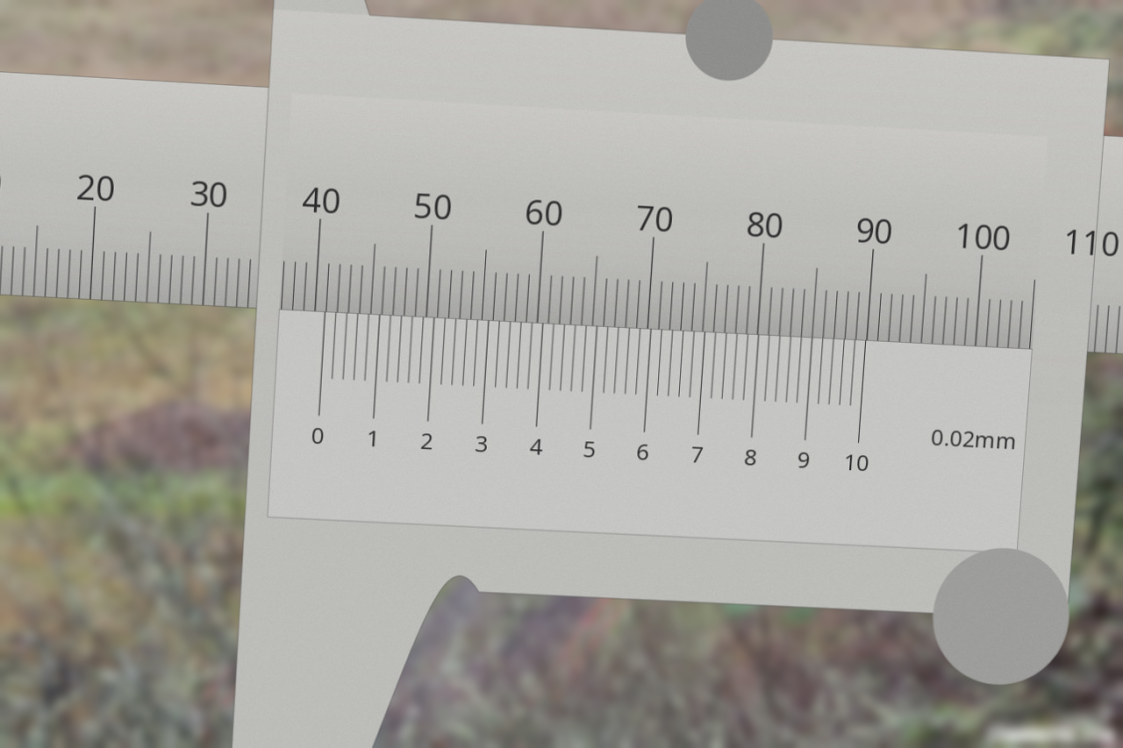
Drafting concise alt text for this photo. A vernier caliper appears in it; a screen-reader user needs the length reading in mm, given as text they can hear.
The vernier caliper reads 40.9 mm
